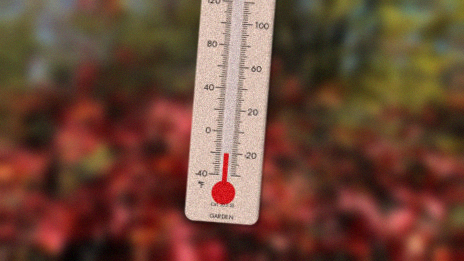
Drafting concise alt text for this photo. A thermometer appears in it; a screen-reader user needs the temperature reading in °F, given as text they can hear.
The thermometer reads -20 °F
